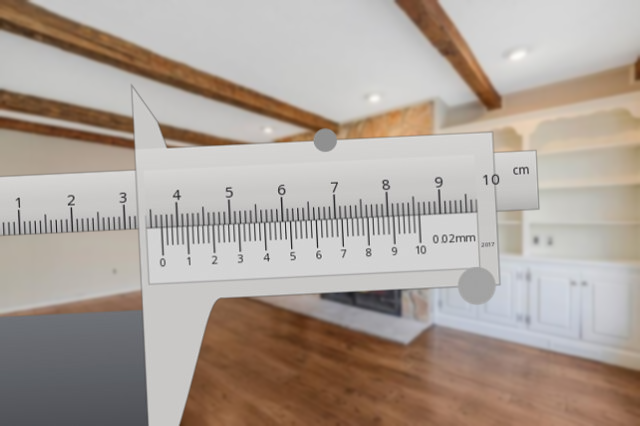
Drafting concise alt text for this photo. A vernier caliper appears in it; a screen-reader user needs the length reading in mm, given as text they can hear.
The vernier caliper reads 37.0 mm
